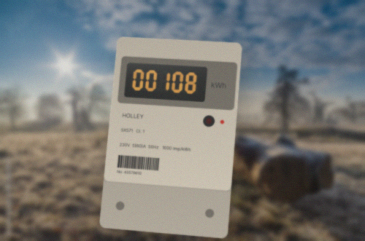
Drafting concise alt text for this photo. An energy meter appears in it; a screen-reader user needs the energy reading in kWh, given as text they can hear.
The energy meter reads 108 kWh
